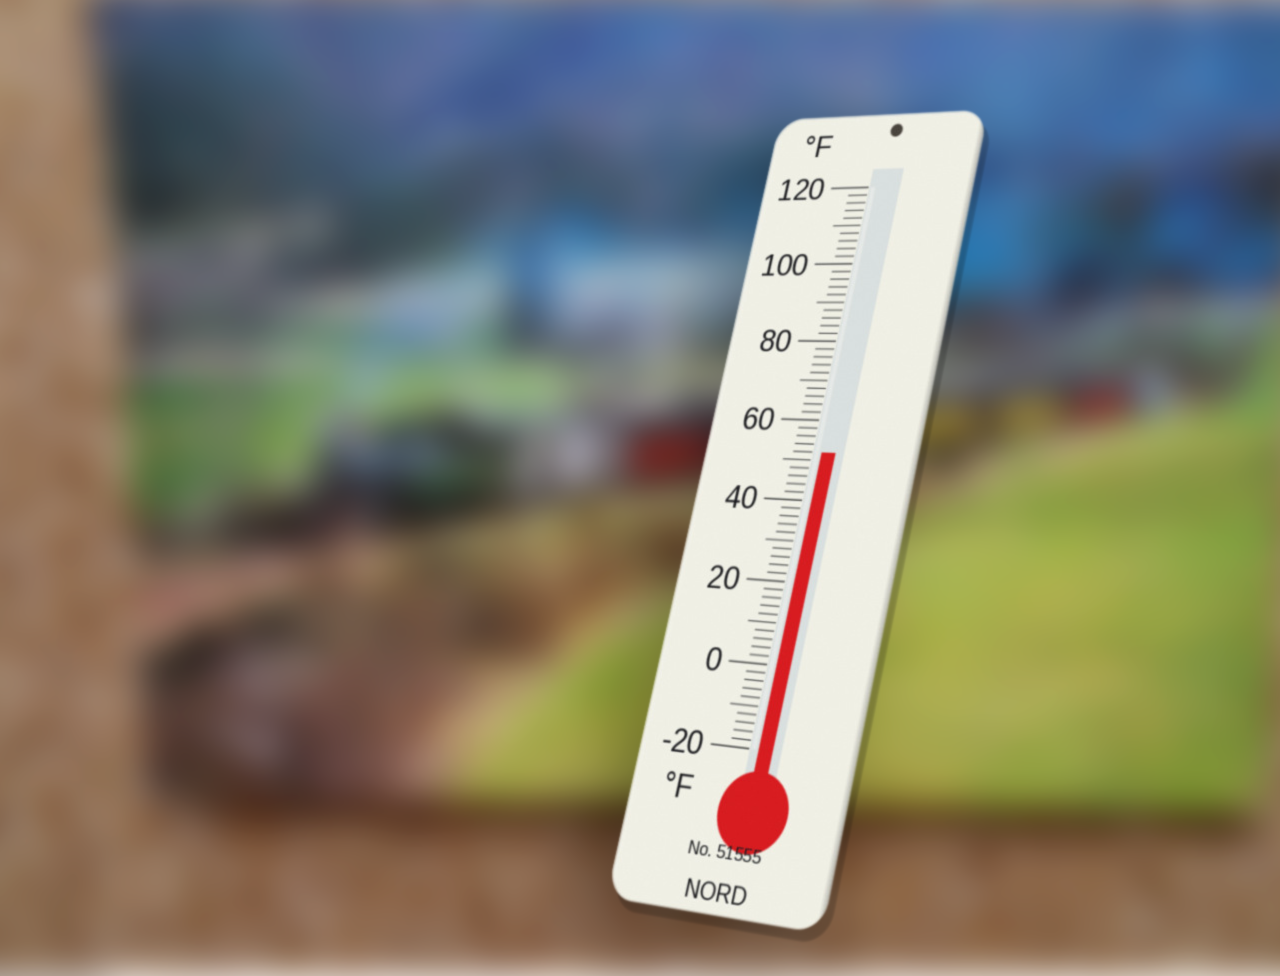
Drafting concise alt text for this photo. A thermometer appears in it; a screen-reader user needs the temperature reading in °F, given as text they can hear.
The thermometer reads 52 °F
